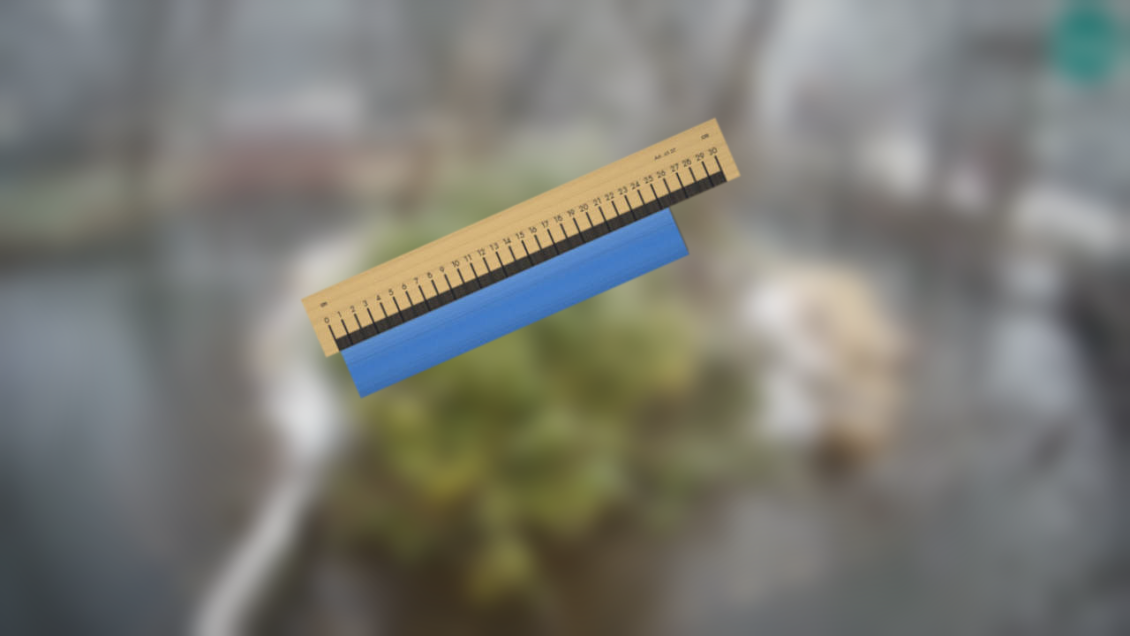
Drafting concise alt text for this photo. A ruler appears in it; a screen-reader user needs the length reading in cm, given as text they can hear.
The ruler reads 25.5 cm
